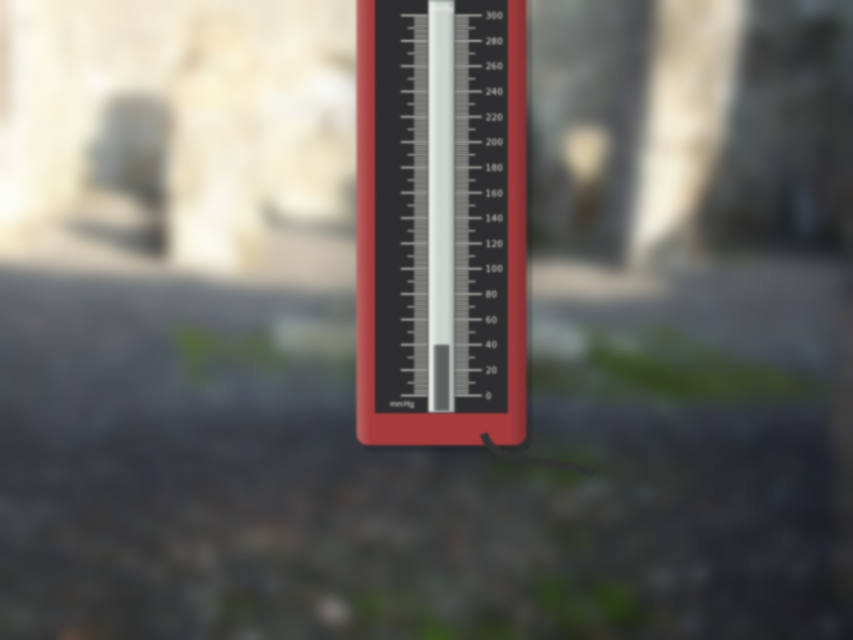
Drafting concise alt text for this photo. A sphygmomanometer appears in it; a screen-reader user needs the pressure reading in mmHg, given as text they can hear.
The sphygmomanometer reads 40 mmHg
